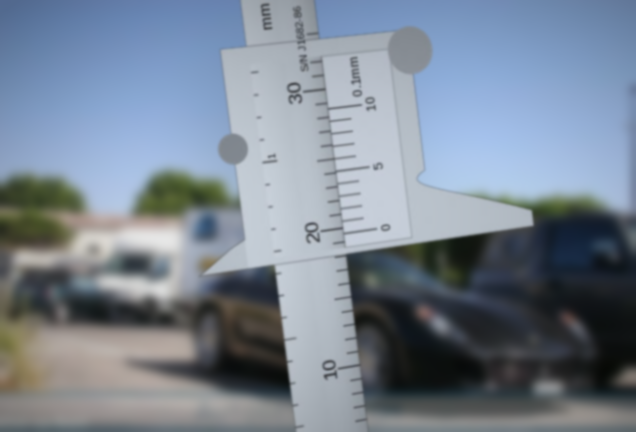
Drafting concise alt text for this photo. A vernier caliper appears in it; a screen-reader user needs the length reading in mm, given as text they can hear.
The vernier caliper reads 19.6 mm
